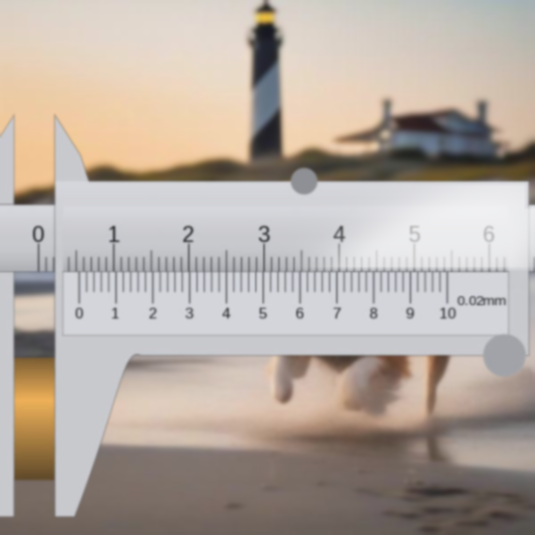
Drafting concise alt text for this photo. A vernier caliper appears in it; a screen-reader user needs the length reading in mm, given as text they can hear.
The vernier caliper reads 5.4 mm
